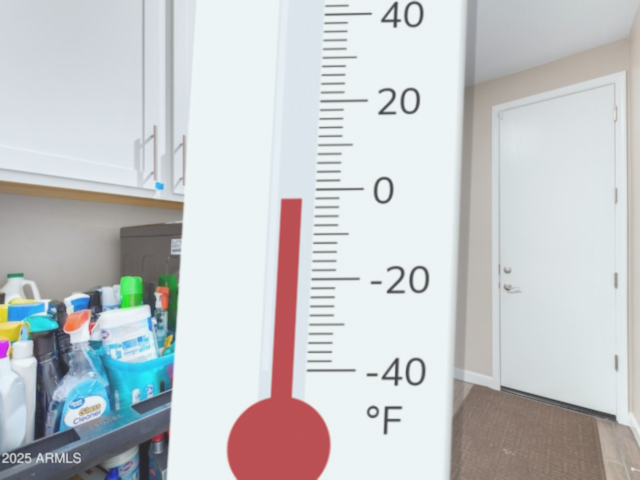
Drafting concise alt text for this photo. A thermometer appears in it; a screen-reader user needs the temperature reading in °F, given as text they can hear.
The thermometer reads -2 °F
